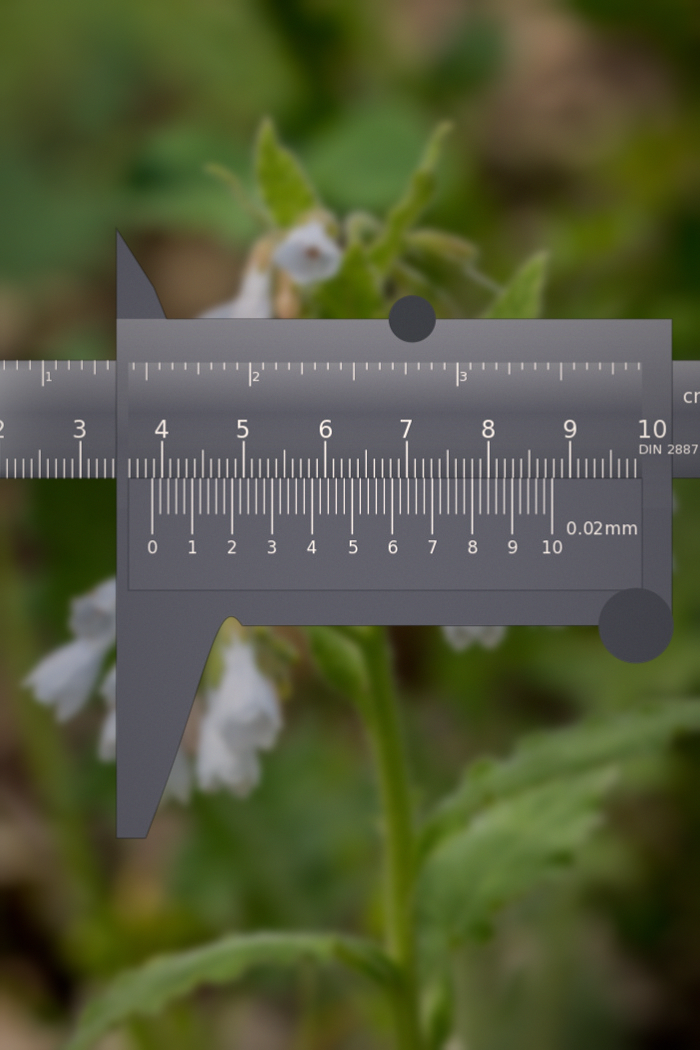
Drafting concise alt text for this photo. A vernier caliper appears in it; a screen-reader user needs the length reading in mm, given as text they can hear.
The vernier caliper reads 38.8 mm
